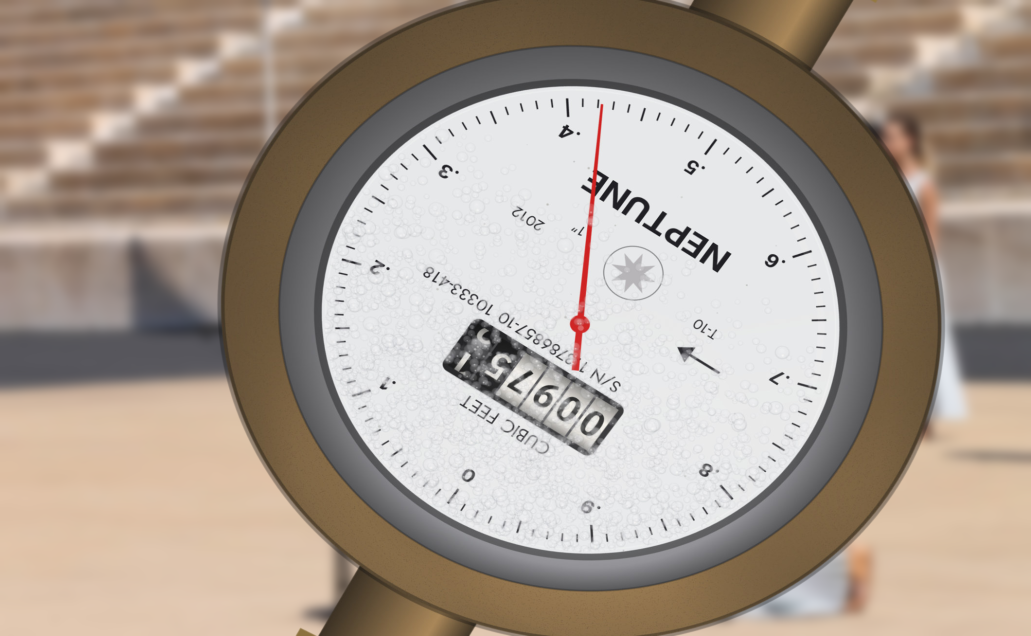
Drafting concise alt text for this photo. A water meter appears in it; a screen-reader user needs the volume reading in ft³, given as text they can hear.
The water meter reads 9751.42 ft³
